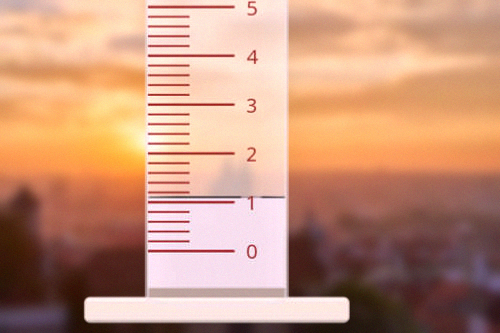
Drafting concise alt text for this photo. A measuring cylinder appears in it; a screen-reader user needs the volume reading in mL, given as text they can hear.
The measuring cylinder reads 1.1 mL
